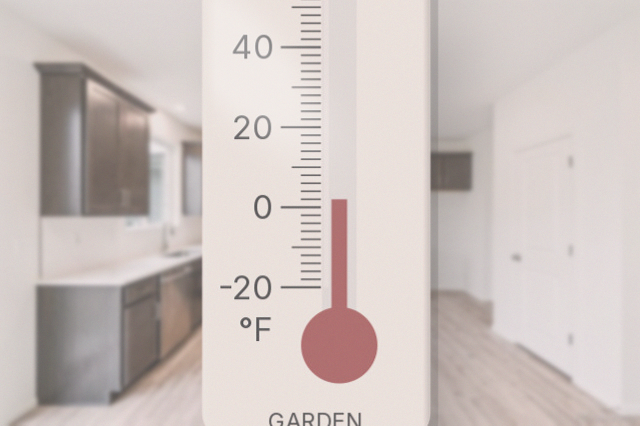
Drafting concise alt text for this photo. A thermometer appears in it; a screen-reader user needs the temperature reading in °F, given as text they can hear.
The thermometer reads 2 °F
